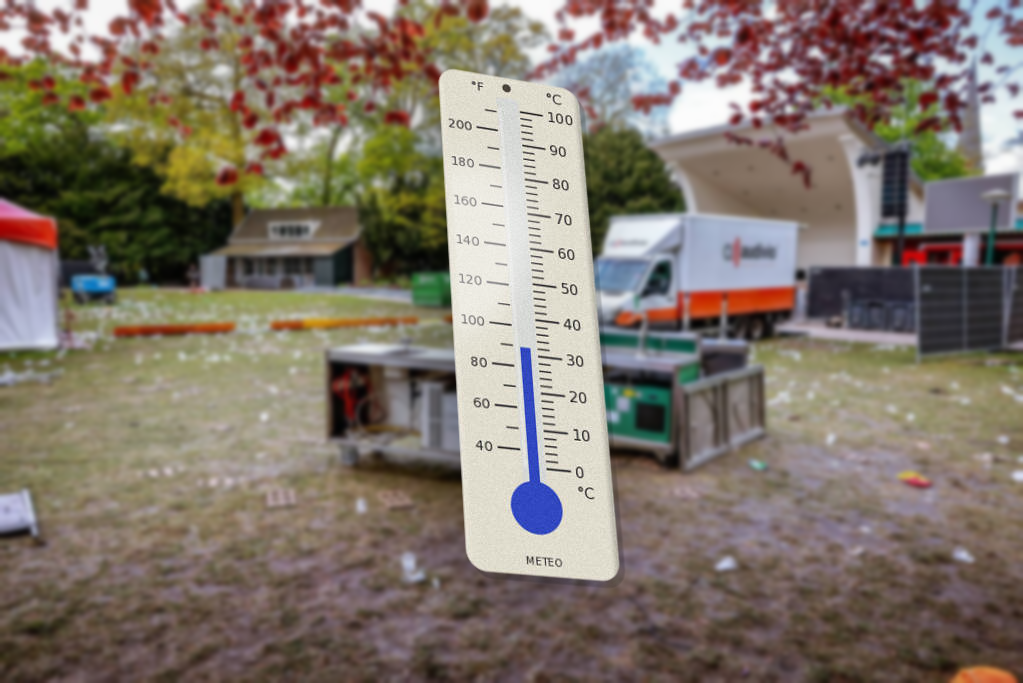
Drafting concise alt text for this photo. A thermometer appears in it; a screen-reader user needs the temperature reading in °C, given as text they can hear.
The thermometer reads 32 °C
